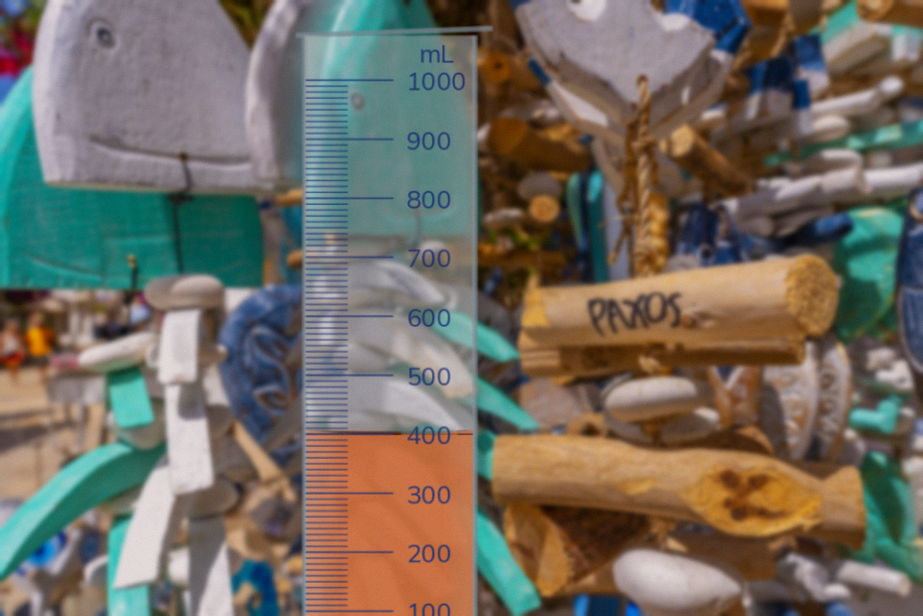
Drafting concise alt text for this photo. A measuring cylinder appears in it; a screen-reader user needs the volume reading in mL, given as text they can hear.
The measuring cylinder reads 400 mL
